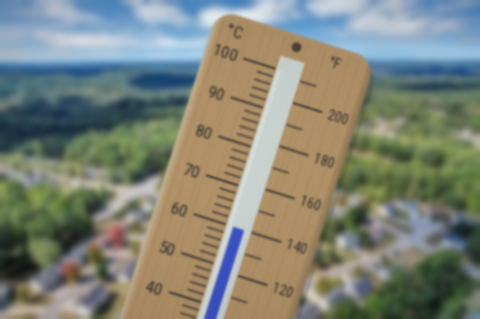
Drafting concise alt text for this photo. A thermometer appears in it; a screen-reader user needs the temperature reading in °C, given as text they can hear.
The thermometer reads 60 °C
